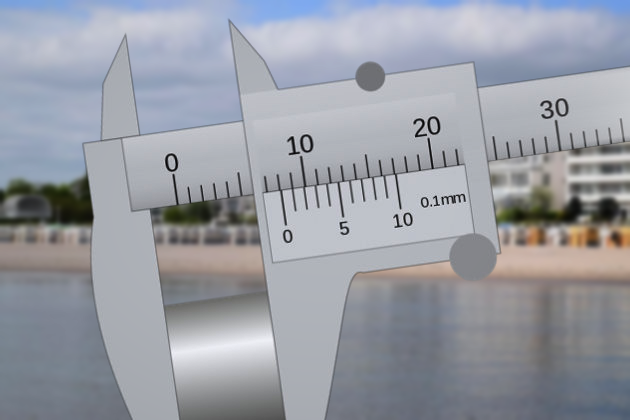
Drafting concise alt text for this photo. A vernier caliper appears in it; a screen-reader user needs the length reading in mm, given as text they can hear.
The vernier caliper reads 8.1 mm
